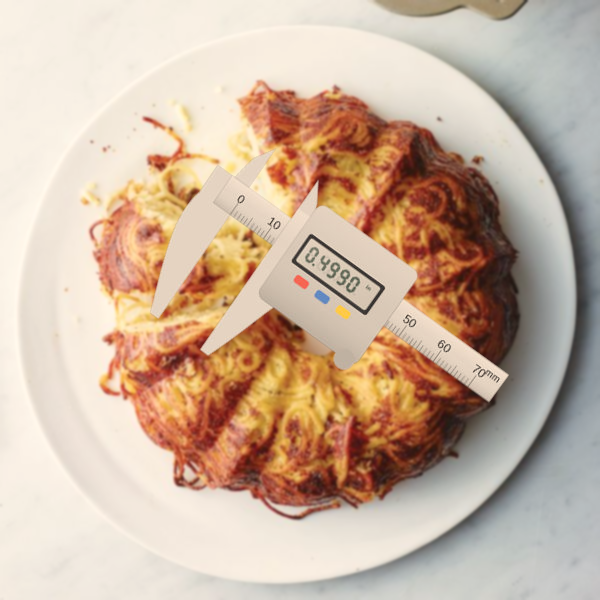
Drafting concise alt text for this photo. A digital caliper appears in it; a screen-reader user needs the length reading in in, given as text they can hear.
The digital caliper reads 0.4990 in
